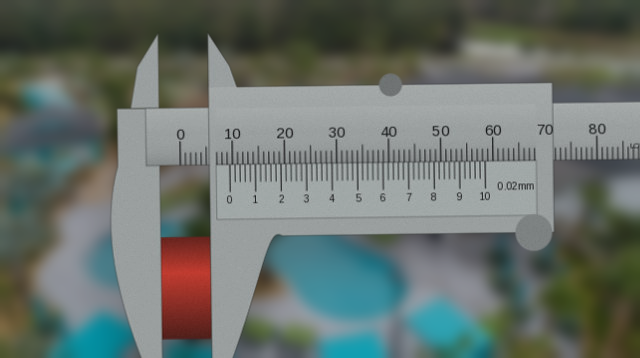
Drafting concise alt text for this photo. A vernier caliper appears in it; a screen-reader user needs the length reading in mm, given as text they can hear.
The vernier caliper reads 9.5 mm
